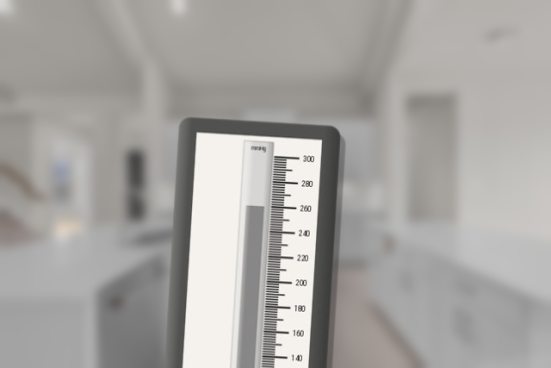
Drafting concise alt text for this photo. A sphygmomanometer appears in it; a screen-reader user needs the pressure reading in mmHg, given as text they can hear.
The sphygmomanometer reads 260 mmHg
